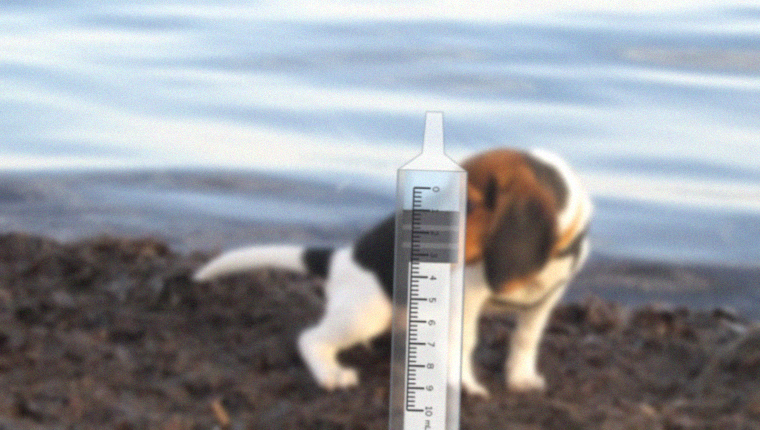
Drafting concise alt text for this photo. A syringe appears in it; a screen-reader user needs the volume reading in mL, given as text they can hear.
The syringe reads 1 mL
